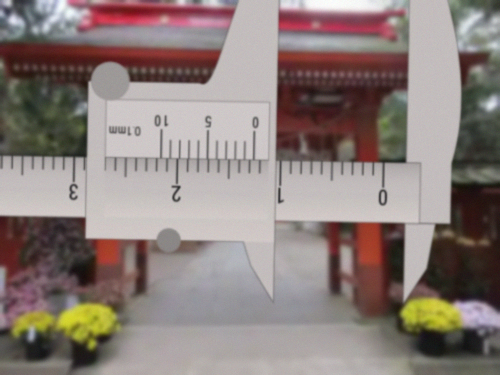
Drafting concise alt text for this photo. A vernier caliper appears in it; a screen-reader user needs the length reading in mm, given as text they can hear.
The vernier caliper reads 12.6 mm
